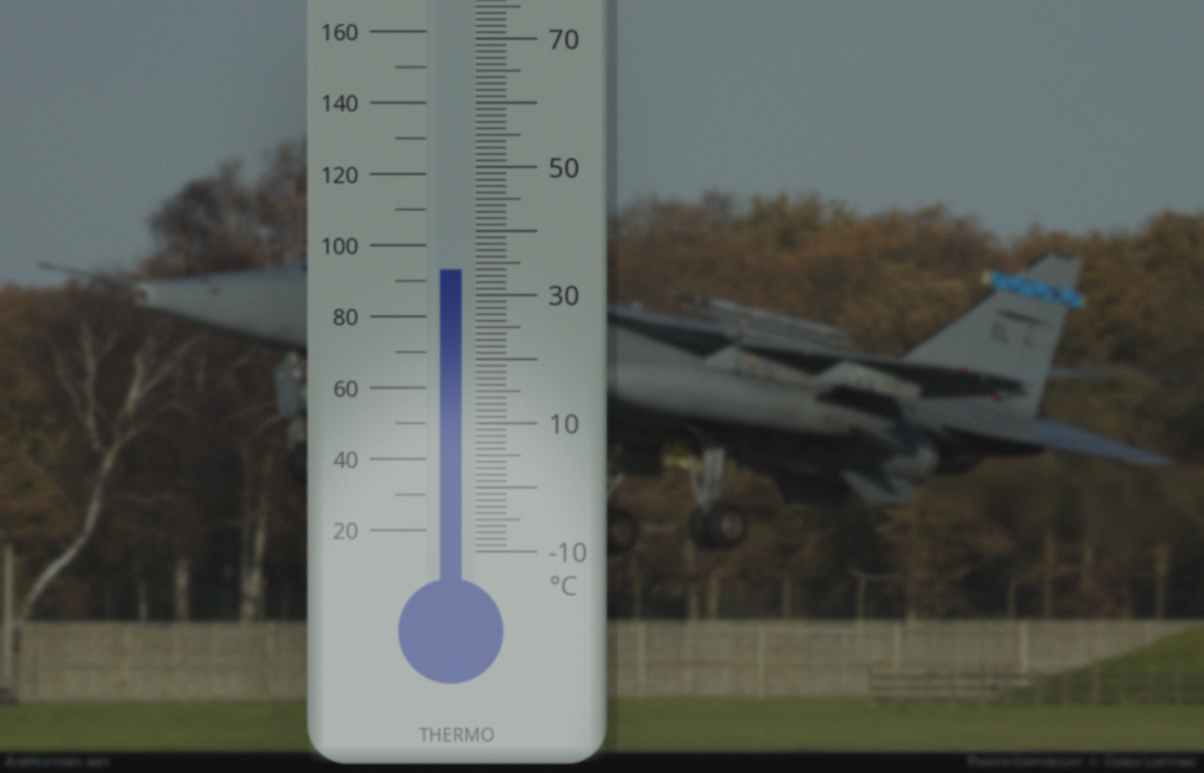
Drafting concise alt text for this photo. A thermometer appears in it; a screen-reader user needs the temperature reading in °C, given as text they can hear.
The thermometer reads 34 °C
